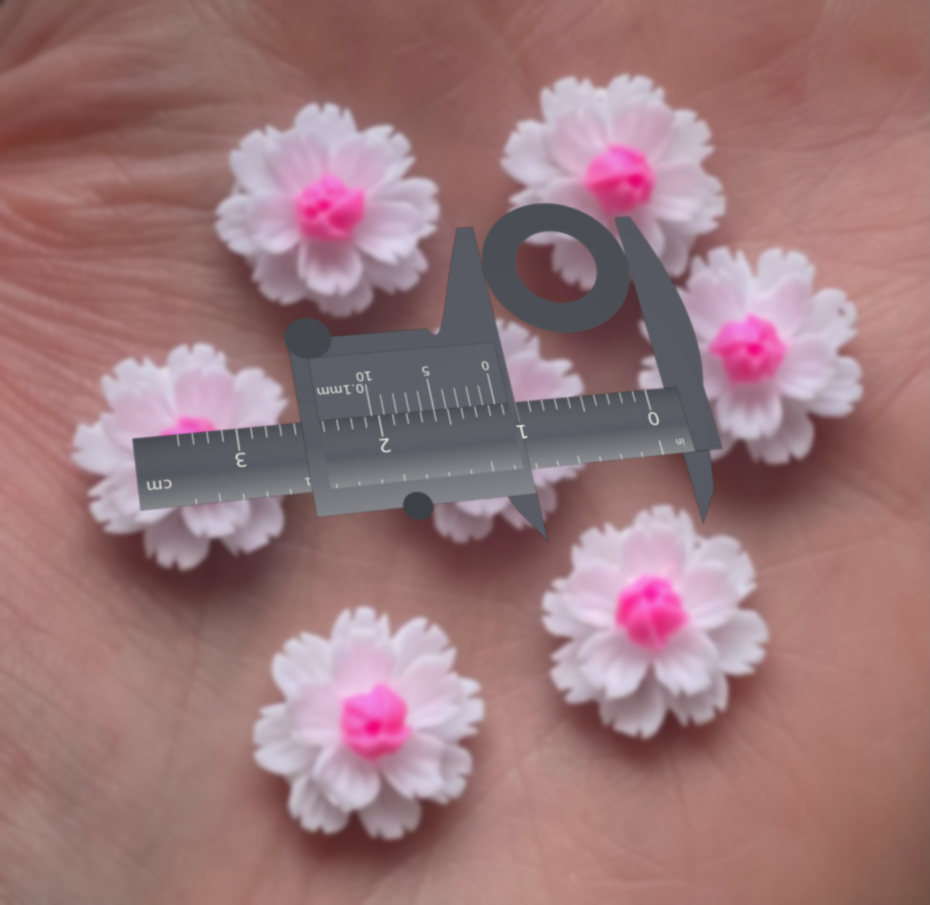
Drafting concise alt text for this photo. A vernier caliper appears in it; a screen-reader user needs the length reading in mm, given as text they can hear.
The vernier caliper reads 11.5 mm
